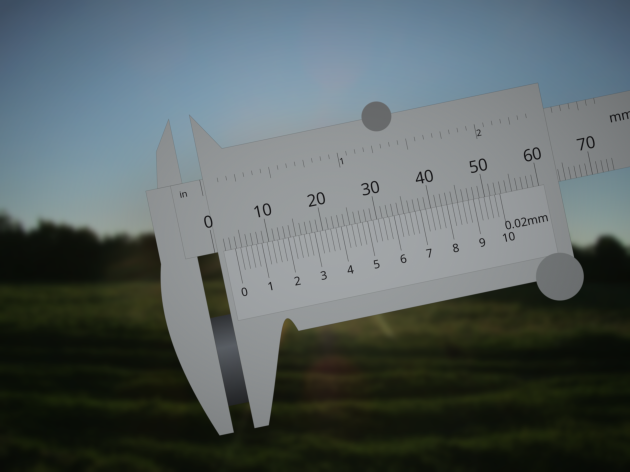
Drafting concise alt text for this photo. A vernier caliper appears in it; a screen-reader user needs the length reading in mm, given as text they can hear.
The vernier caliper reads 3.8 mm
